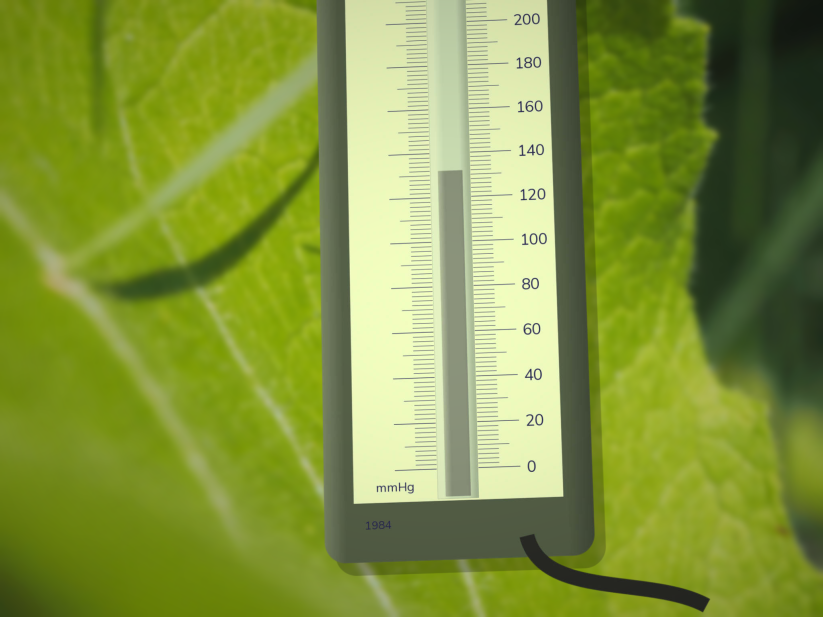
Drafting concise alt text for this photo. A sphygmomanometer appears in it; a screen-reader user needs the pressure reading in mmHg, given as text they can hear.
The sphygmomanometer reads 132 mmHg
